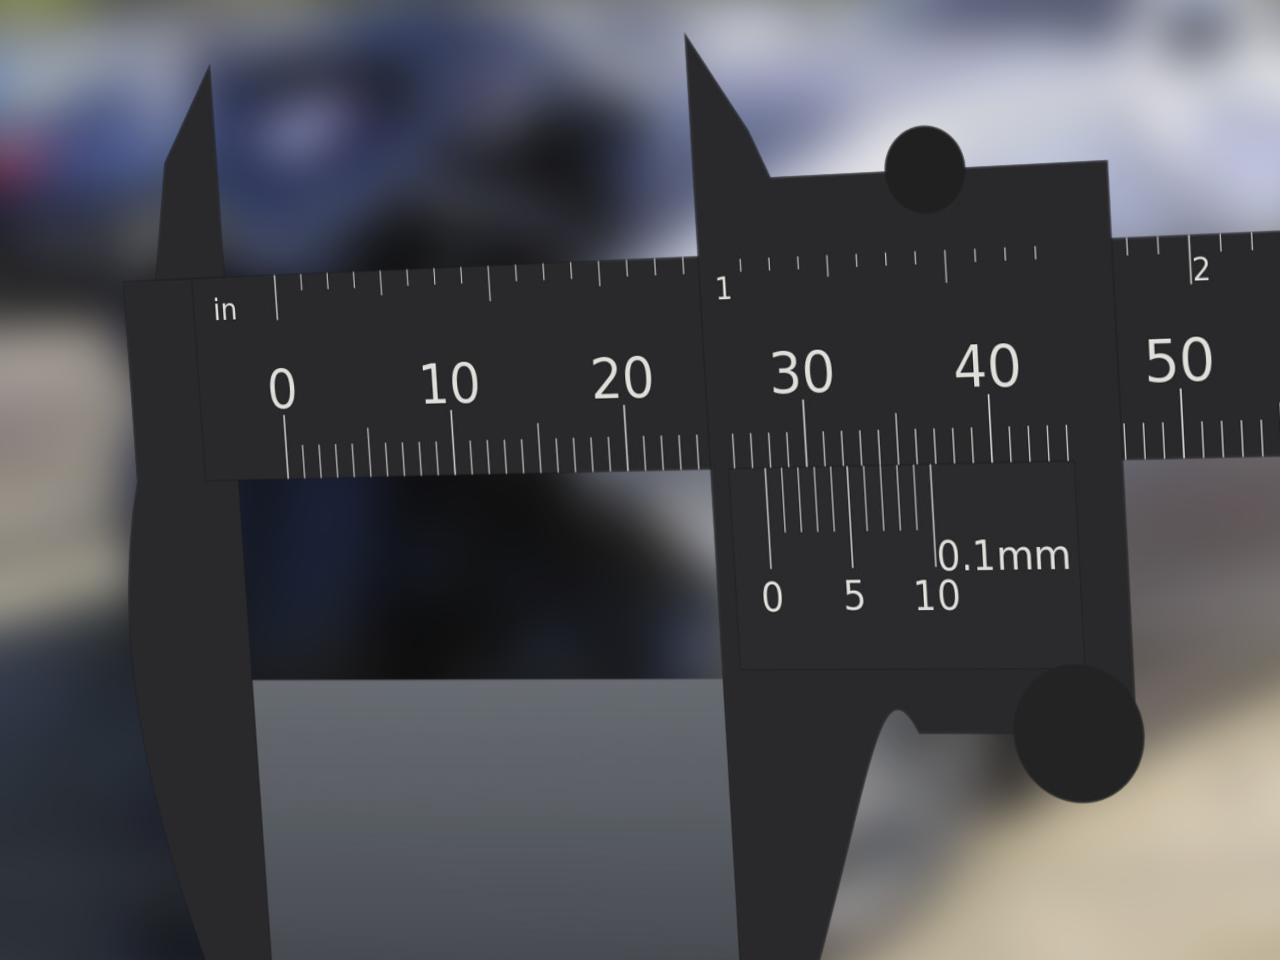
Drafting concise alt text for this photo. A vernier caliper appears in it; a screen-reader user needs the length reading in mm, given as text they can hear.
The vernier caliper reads 27.7 mm
